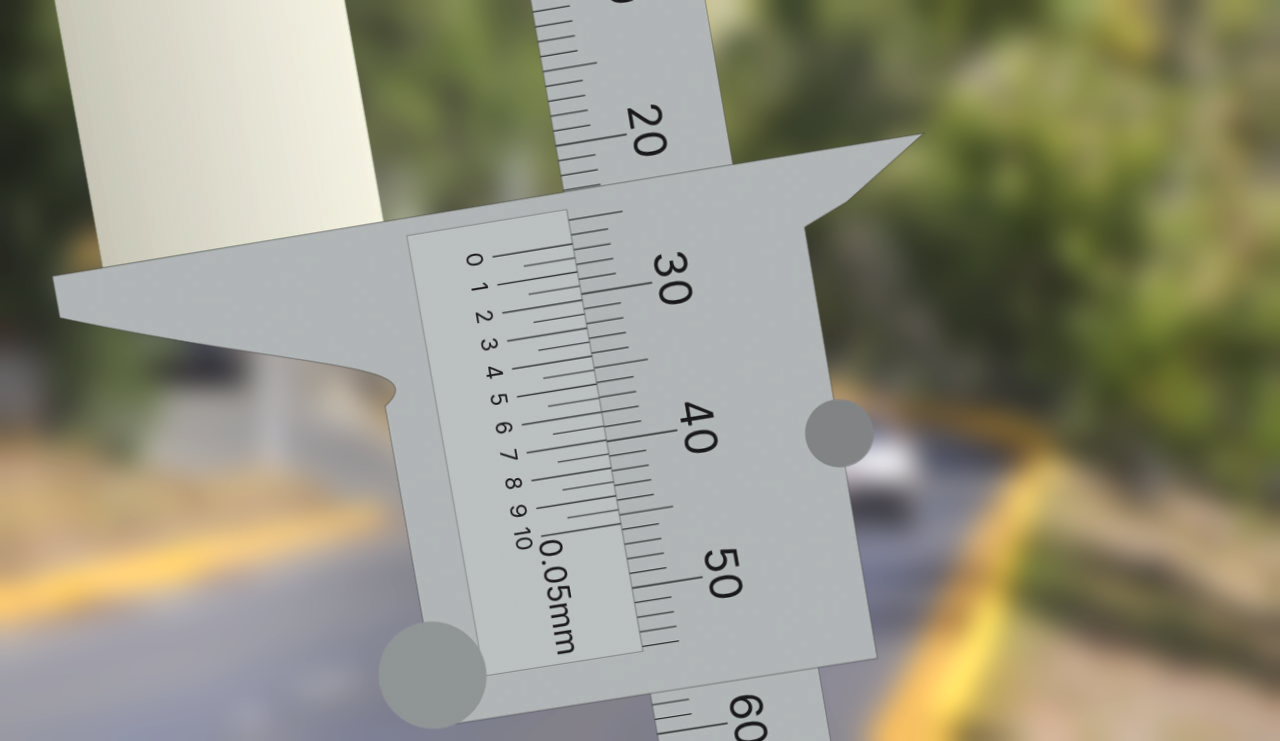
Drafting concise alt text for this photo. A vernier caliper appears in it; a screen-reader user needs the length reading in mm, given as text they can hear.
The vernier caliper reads 26.6 mm
